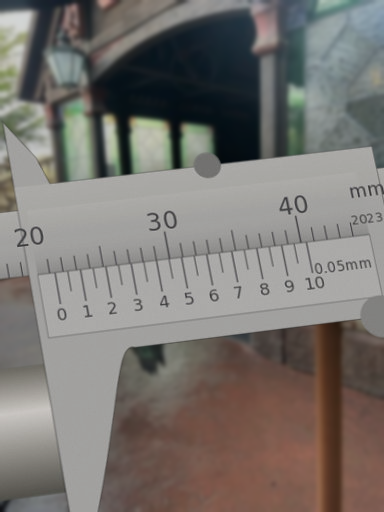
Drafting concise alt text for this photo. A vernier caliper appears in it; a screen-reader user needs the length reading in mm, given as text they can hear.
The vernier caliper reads 21.4 mm
